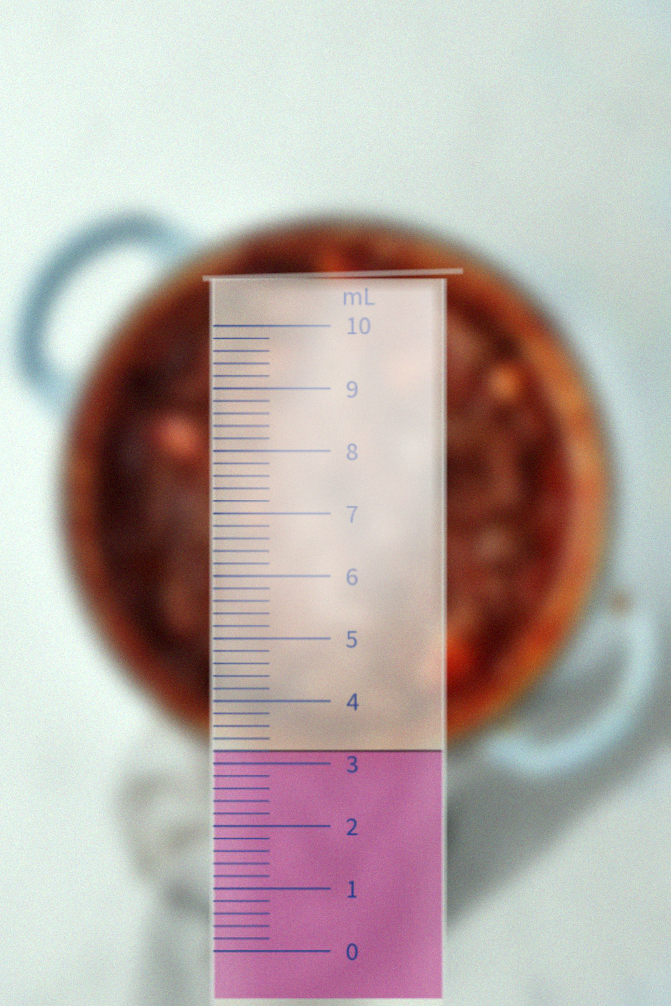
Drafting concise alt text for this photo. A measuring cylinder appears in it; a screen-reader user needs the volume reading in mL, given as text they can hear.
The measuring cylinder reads 3.2 mL
